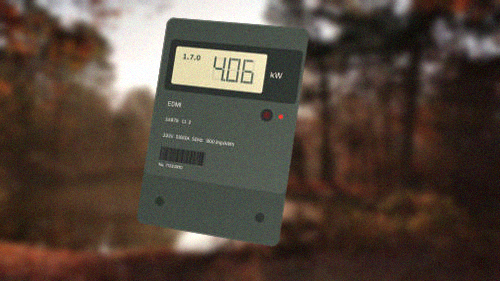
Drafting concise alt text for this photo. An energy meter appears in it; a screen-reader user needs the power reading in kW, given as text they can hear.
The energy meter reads 4.06 kW
